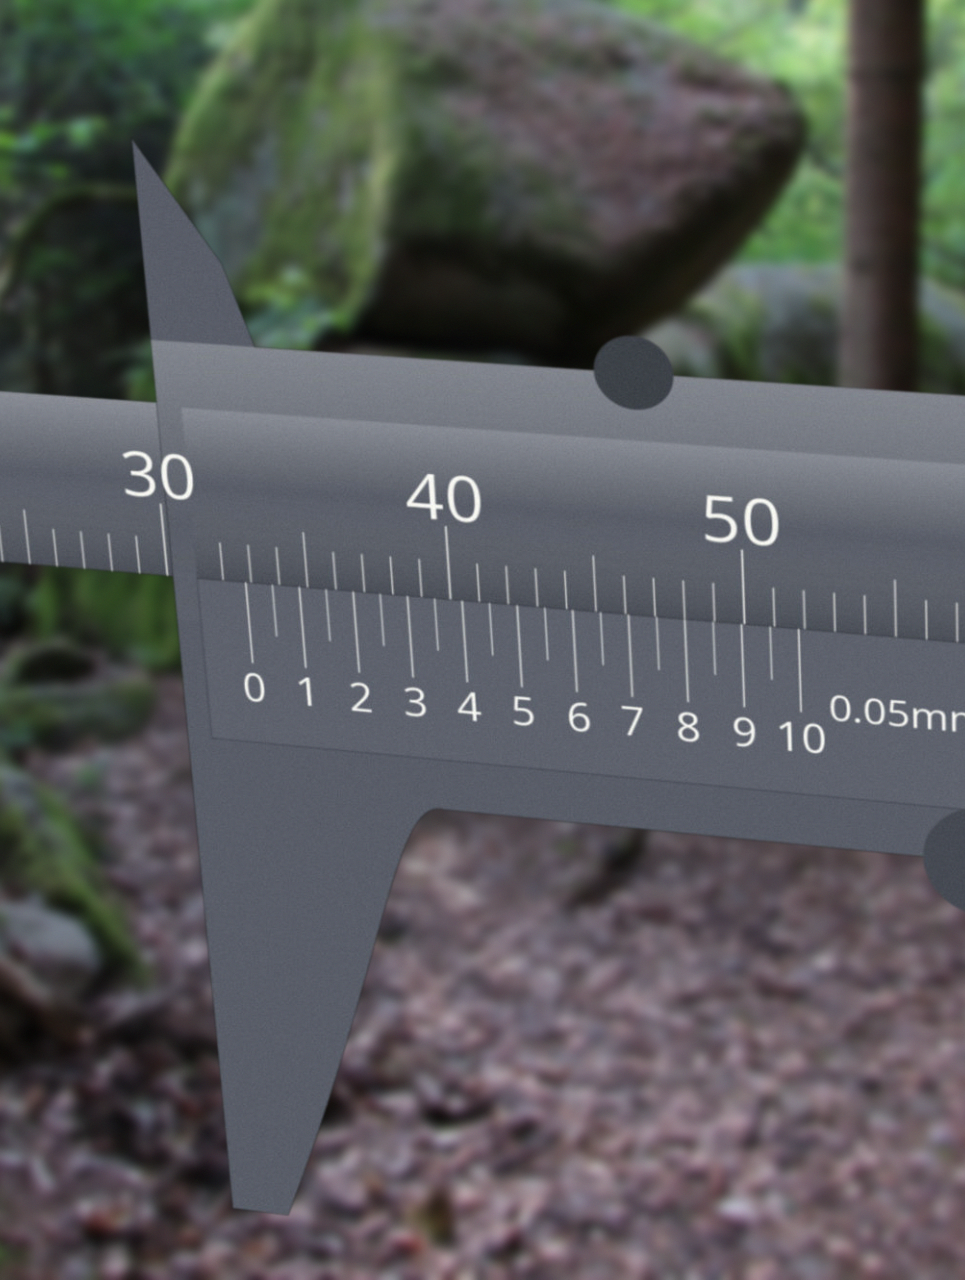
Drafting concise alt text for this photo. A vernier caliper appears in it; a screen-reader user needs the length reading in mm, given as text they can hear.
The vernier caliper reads 32.80 mm
